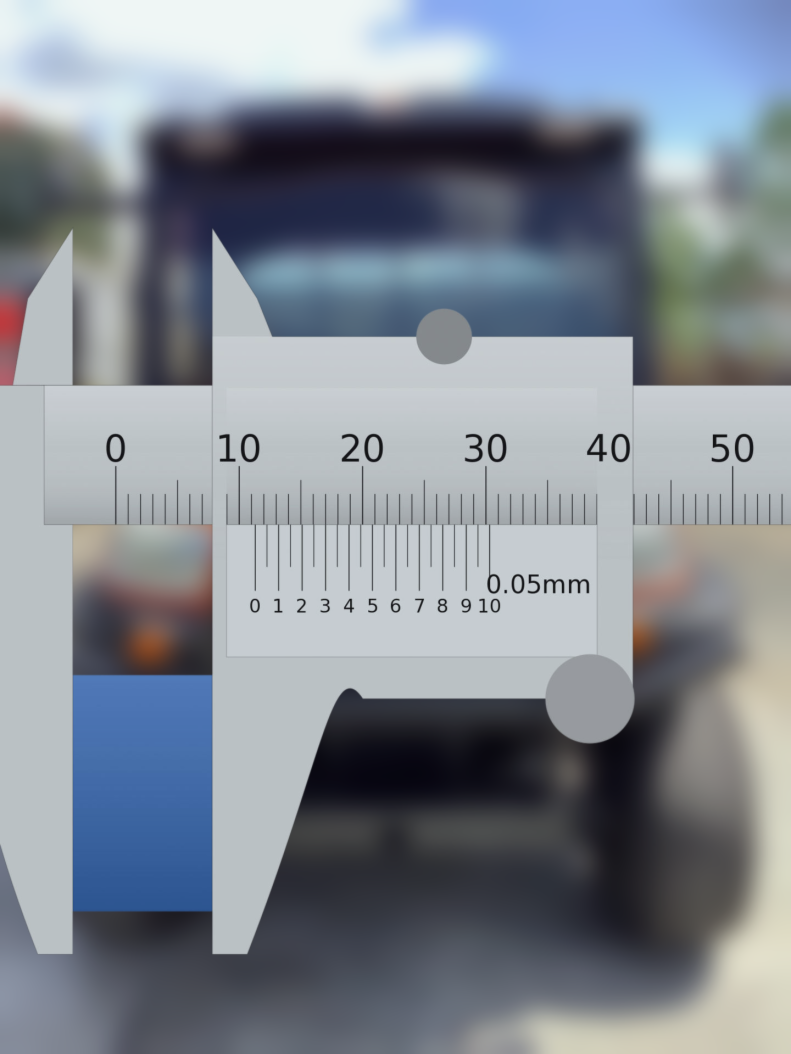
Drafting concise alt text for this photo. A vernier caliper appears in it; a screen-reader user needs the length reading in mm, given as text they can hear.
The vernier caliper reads 11.3 mm
